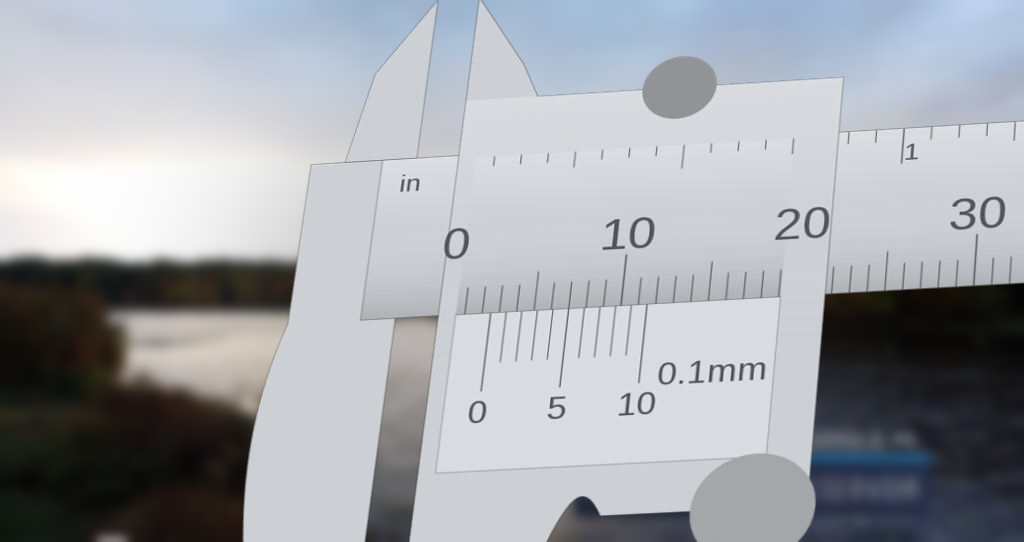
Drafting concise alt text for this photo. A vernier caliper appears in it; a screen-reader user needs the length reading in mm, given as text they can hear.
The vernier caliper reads 2.5 mm
